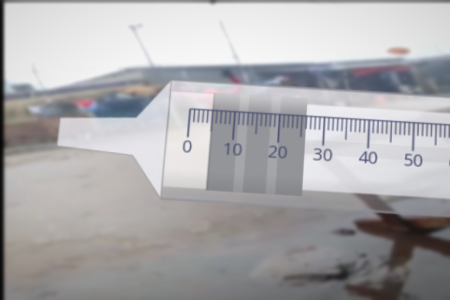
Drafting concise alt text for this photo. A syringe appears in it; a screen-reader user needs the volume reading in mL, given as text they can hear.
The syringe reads 5 mL
